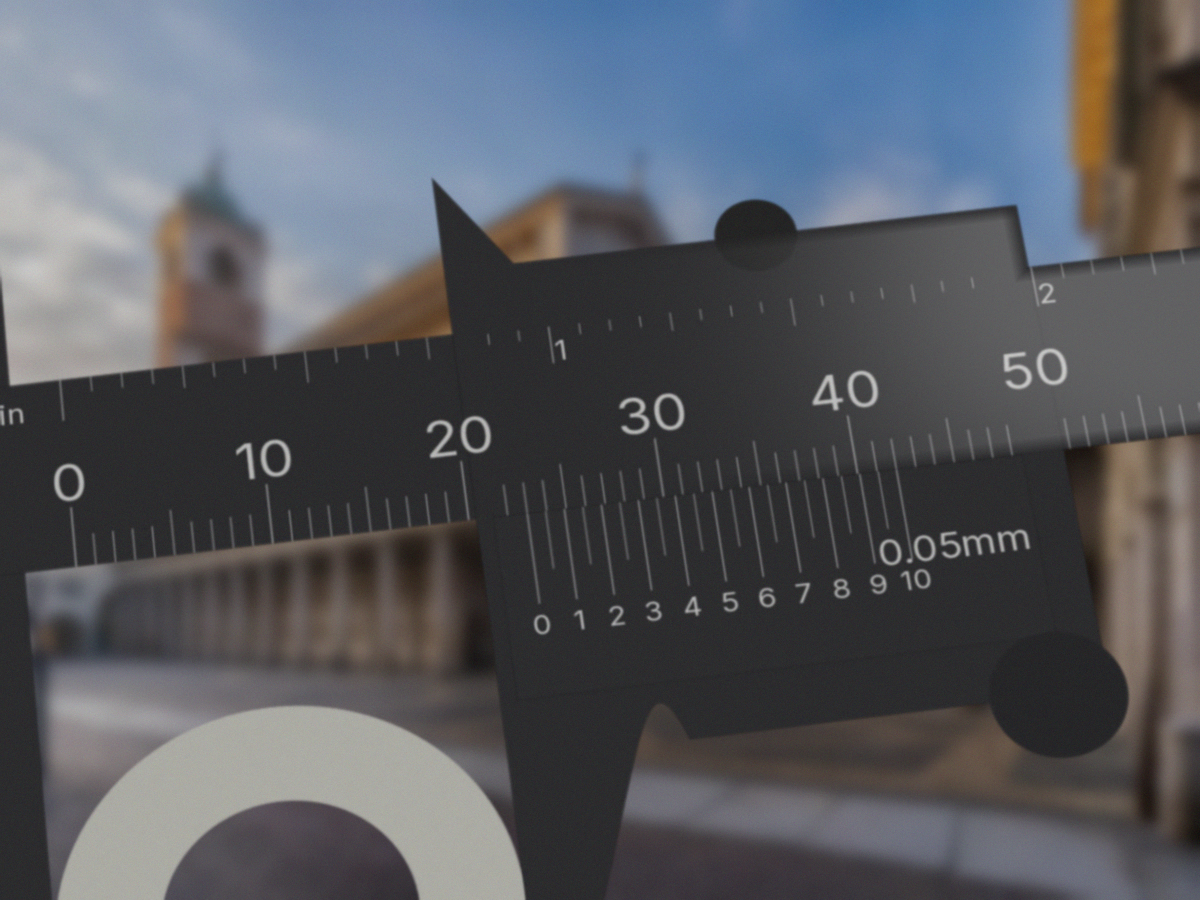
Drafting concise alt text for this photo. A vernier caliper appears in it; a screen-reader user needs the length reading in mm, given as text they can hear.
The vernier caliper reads 23.0 mm
